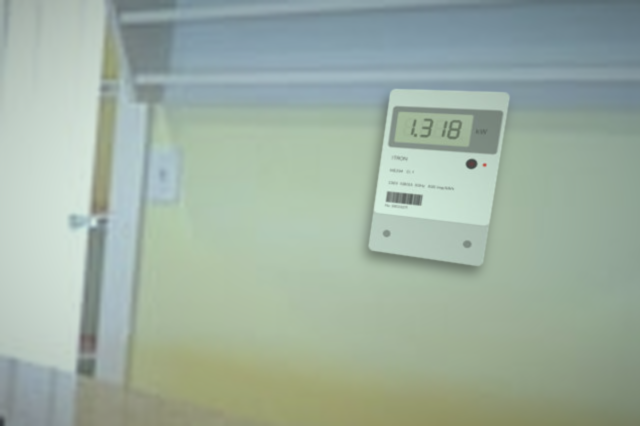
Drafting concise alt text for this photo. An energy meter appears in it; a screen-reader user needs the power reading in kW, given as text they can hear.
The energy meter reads 1.318 kW
